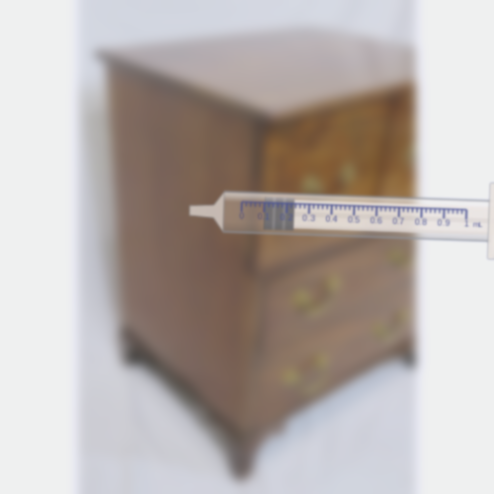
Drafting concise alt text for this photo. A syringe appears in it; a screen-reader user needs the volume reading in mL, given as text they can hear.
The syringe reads 0.1 mL
